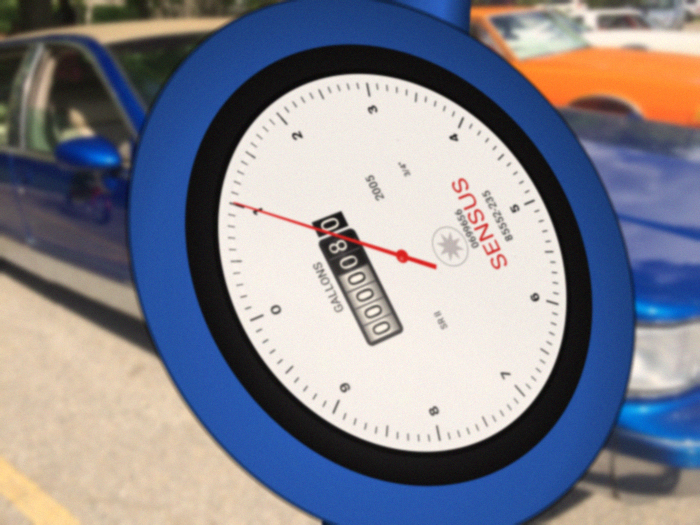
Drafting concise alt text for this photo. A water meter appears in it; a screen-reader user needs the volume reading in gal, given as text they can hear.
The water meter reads 81.0 gal
